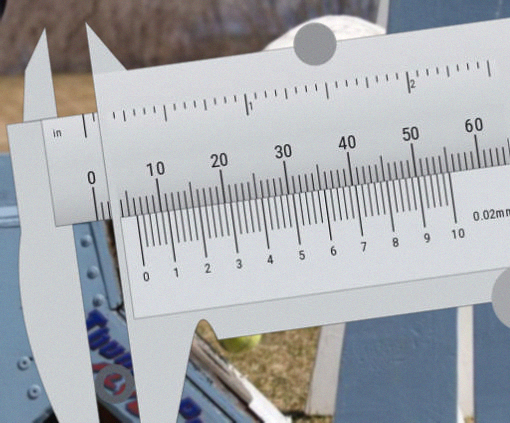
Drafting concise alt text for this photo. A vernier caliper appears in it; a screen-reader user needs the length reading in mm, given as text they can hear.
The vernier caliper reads 6.2 mm
